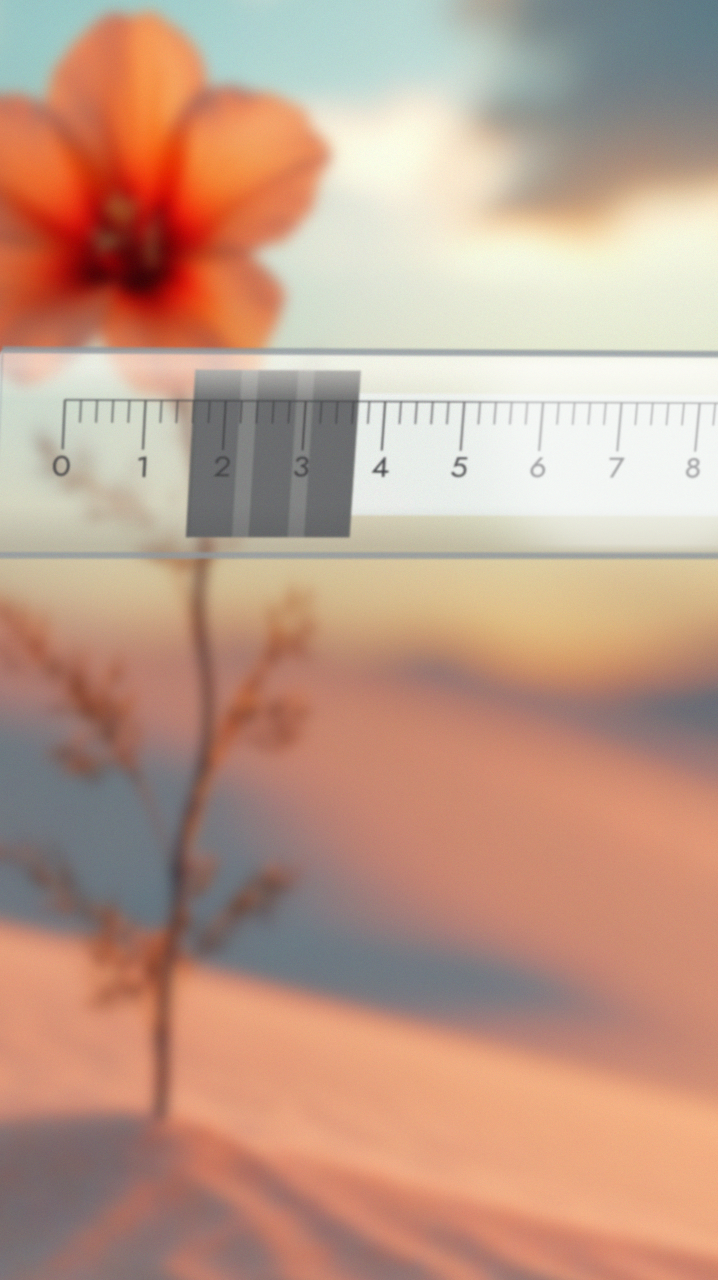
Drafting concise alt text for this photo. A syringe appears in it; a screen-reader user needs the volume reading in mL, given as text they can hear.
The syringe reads 1.6 mL
